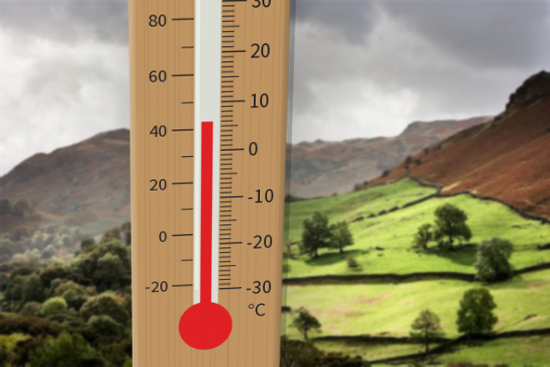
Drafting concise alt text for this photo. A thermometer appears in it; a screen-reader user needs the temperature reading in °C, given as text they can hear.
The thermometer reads 6 °C
